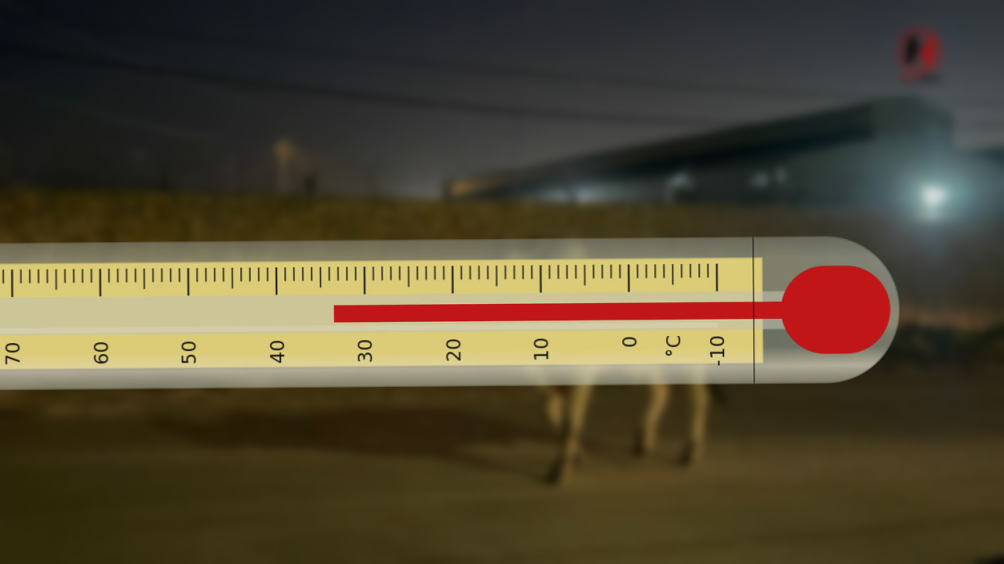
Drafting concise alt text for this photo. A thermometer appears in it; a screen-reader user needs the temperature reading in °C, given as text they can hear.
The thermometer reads 33.5 °C
